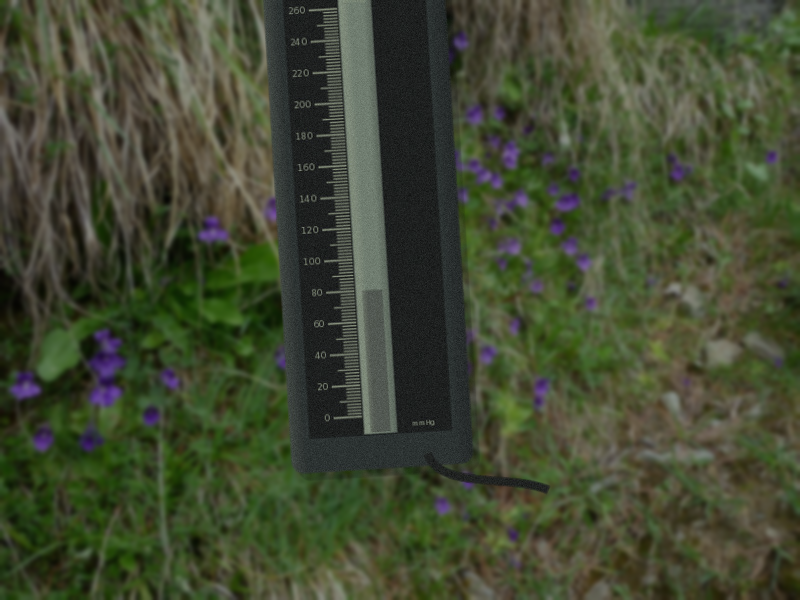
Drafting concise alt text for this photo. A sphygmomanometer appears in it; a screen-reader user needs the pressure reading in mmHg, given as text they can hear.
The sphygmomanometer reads 80 mmHg
